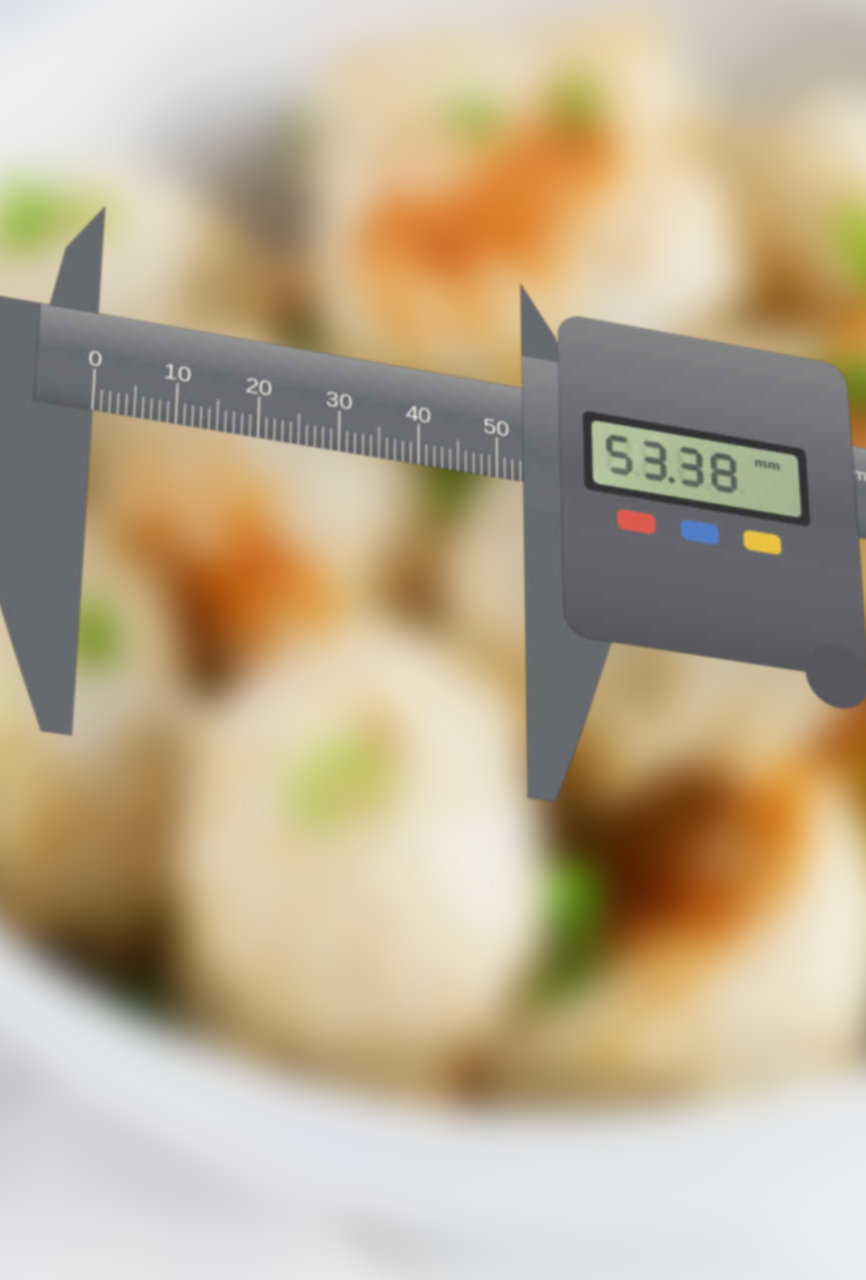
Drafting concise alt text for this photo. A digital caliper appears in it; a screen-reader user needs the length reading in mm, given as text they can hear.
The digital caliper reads 53.38 mm
